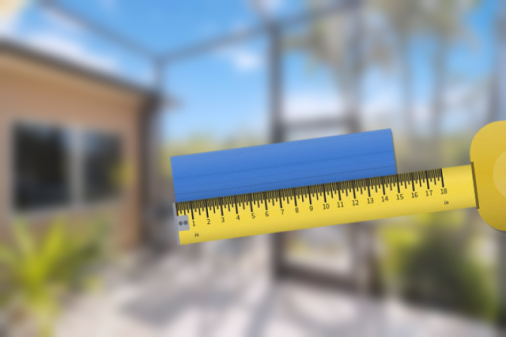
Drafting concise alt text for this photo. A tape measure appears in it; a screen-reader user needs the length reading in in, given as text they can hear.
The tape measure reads 15 in
